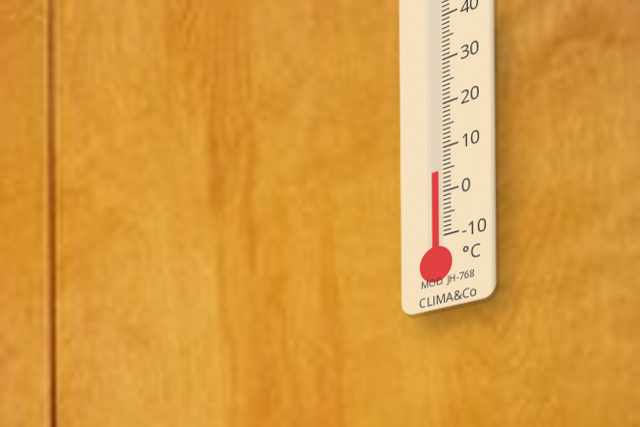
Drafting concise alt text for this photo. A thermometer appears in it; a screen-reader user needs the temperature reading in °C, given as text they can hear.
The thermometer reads 5 °C
